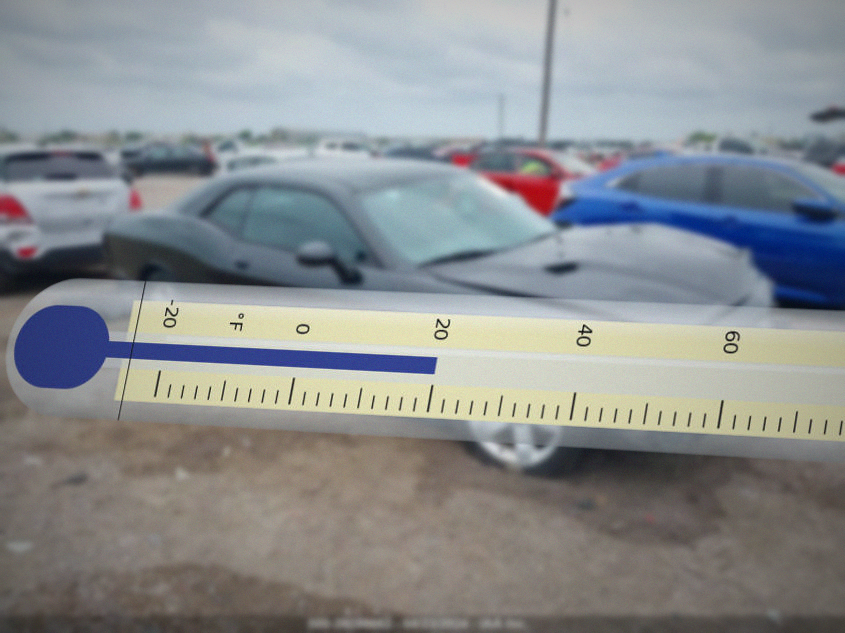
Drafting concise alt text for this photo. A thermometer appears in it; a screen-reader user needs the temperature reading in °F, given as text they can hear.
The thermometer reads 20 °F
